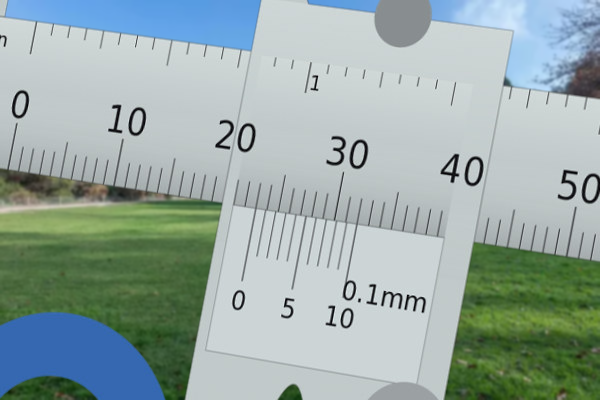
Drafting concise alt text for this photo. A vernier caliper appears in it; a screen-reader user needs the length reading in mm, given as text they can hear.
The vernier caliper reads 23.0 mm
